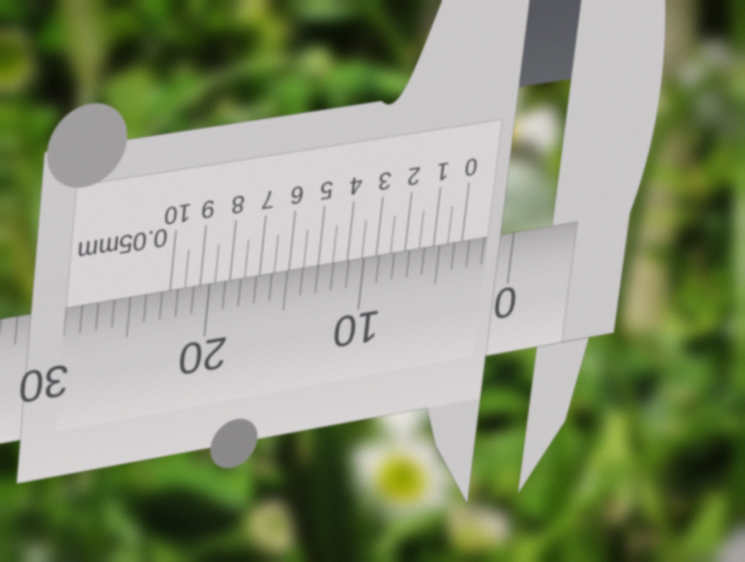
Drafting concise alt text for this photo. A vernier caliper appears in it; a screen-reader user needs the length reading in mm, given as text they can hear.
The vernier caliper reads 3.5 mm
